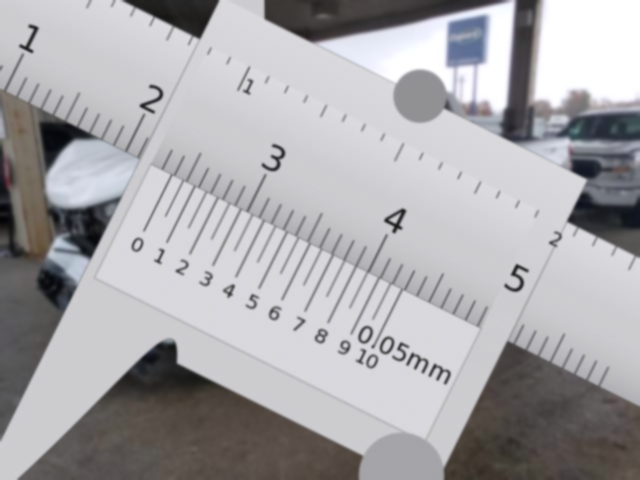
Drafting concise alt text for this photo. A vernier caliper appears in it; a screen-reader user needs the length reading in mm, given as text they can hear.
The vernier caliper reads 23.8 mm
